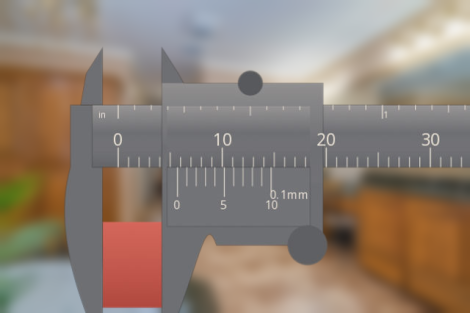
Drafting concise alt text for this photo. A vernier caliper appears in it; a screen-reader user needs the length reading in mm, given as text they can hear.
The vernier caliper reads 5.7 mm
